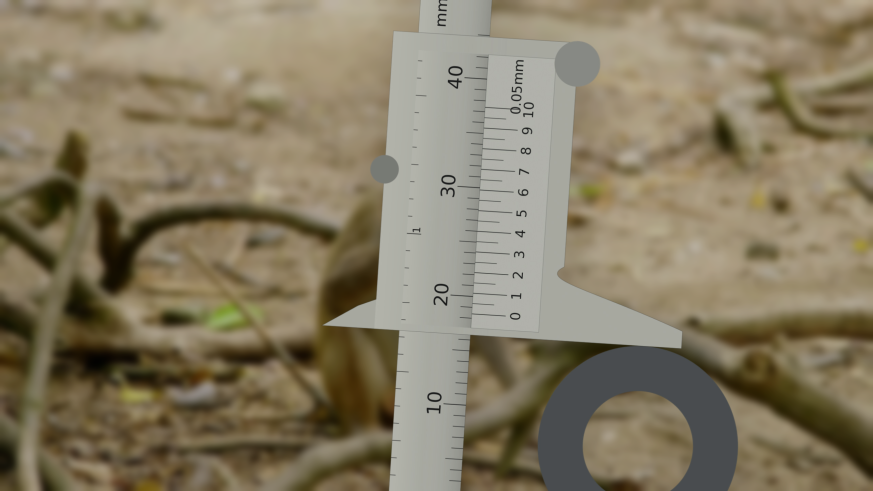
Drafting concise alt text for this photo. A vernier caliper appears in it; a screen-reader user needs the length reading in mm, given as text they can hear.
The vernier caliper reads 18.4 mm
